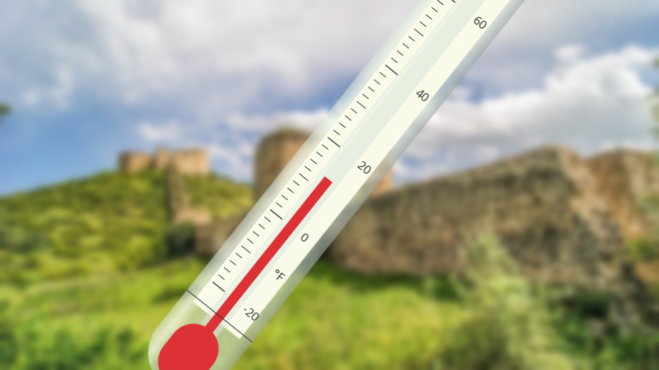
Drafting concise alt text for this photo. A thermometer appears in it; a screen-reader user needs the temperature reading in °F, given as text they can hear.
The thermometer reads 13 °F
